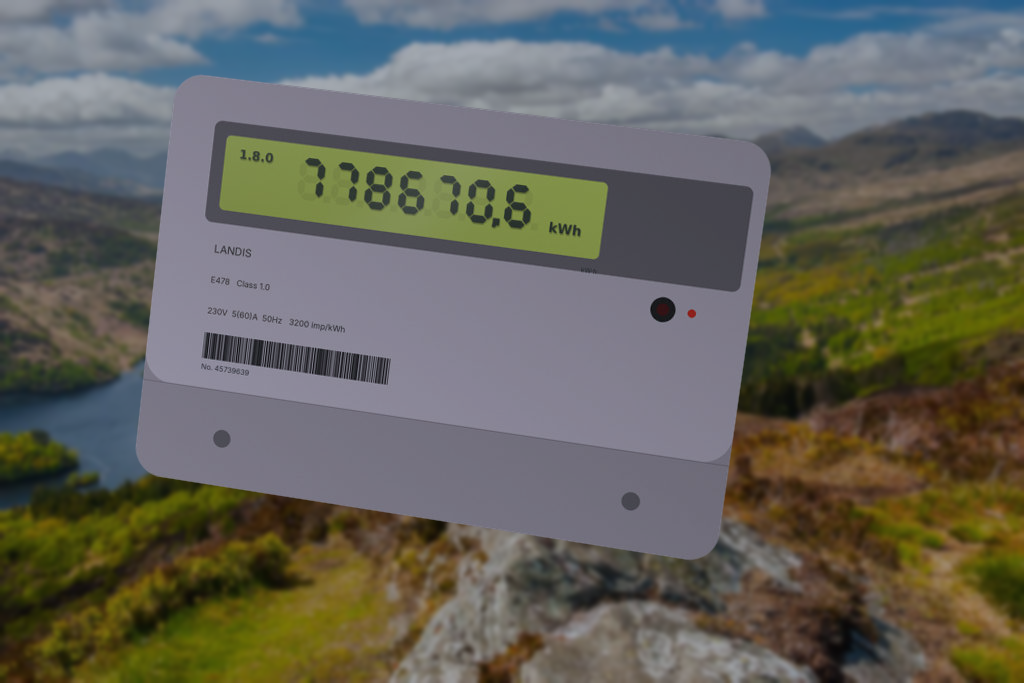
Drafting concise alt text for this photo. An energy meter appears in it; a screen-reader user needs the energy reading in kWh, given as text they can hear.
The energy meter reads 778670.6 kWh
